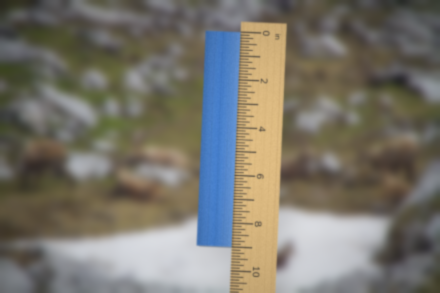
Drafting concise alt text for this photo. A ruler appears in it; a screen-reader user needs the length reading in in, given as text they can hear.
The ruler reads 9 in
